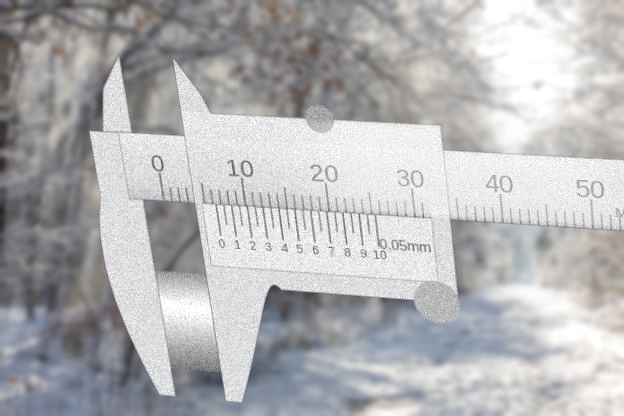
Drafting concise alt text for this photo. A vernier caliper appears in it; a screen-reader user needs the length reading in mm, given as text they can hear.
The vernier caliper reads 6.4 mm
